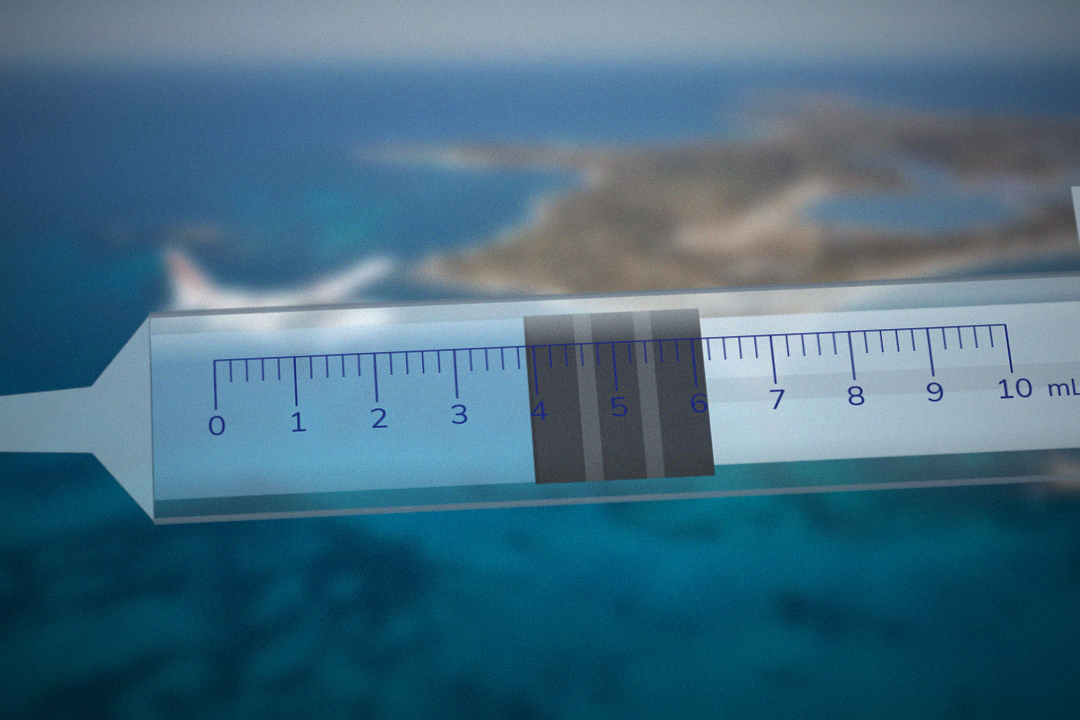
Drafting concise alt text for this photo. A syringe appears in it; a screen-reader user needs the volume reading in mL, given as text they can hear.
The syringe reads 3.9 mL
